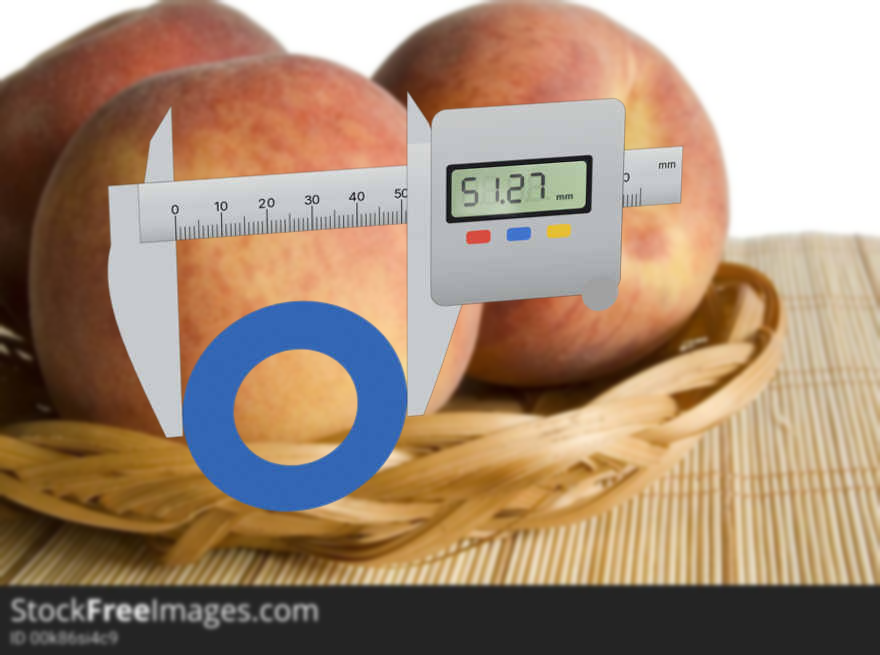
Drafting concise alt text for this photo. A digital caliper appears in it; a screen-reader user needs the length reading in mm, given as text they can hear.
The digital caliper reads 51.27 mm
